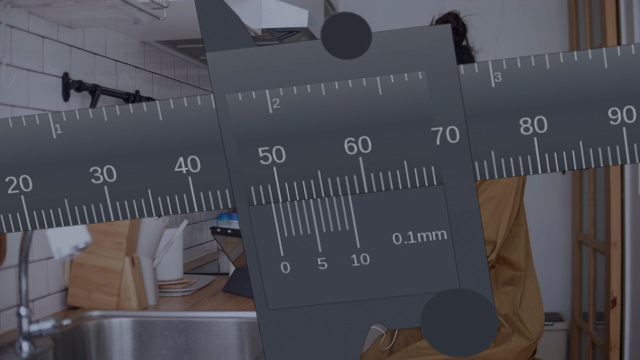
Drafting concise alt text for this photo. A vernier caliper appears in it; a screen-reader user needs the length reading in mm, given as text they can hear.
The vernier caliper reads 49.0 mm
